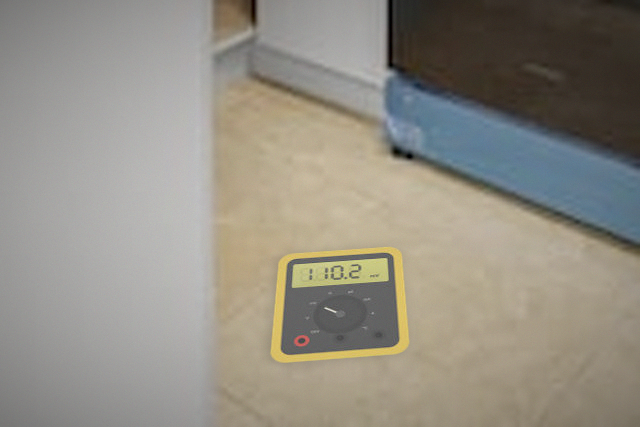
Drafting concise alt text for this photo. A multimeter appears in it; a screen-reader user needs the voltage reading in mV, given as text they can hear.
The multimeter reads 110.2 mV
